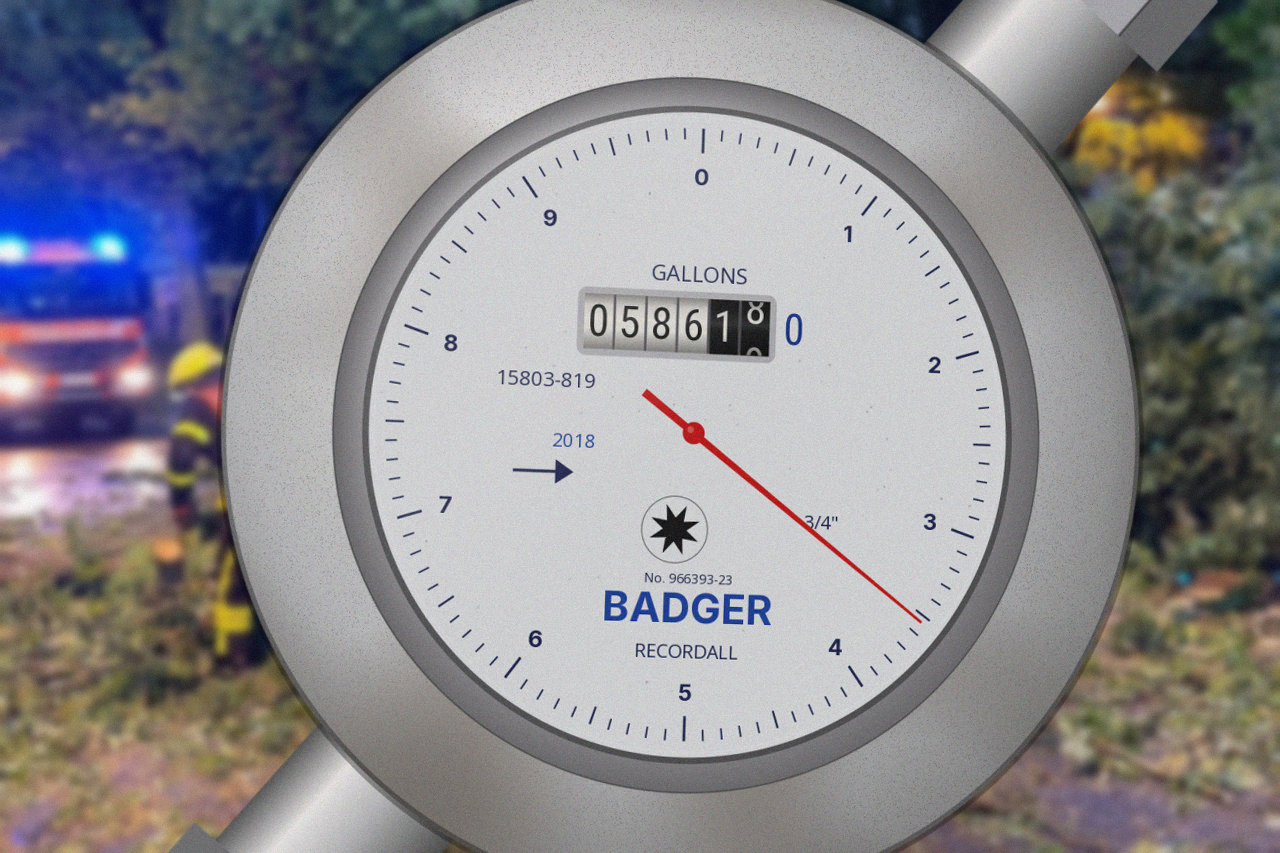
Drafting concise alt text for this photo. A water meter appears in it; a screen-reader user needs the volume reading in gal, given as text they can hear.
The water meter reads 586183.5 gal
